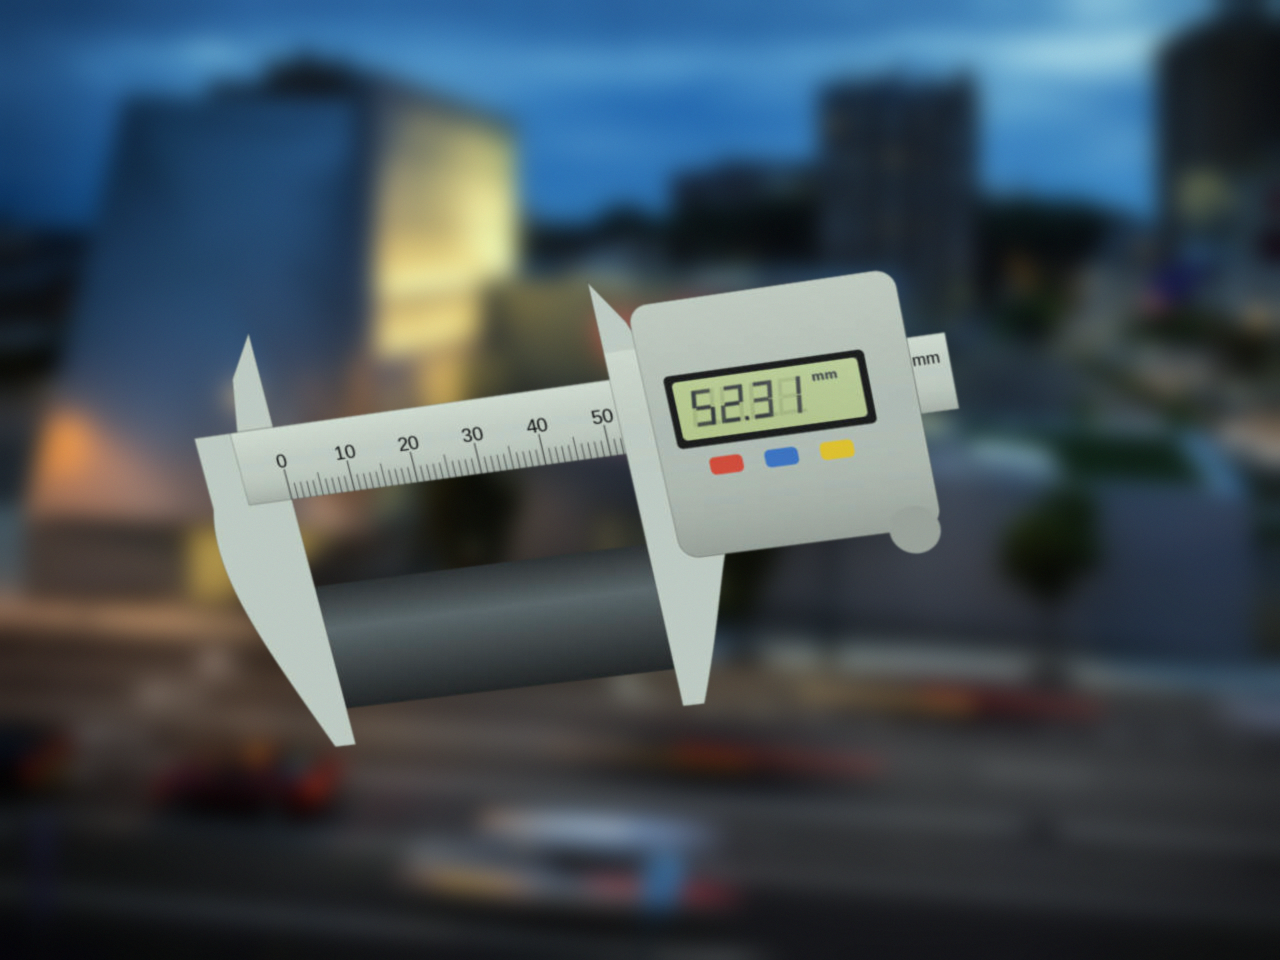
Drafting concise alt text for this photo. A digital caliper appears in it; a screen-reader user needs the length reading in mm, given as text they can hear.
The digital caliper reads 52.31 mm
